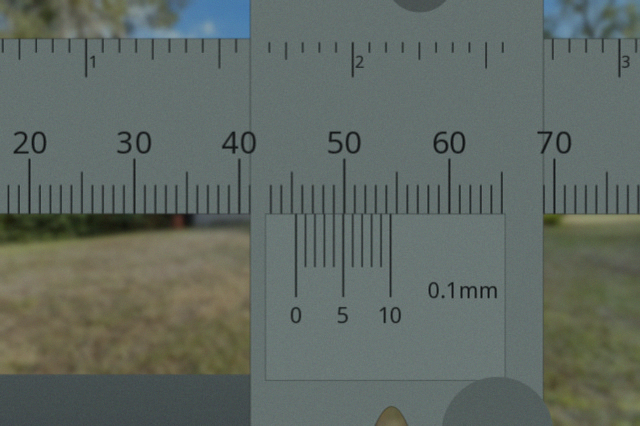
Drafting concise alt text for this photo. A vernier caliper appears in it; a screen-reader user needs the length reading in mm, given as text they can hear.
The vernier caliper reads 45.4 mm
